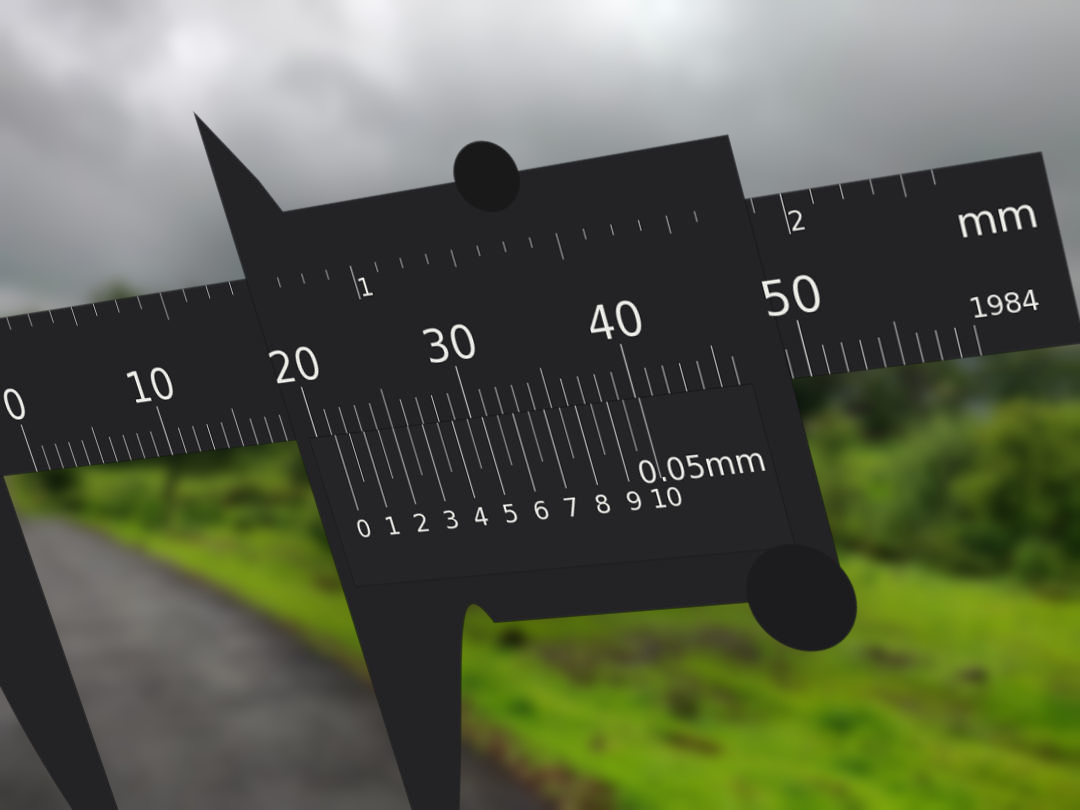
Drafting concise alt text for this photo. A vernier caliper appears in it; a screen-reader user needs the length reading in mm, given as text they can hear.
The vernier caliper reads 21.2 mm
